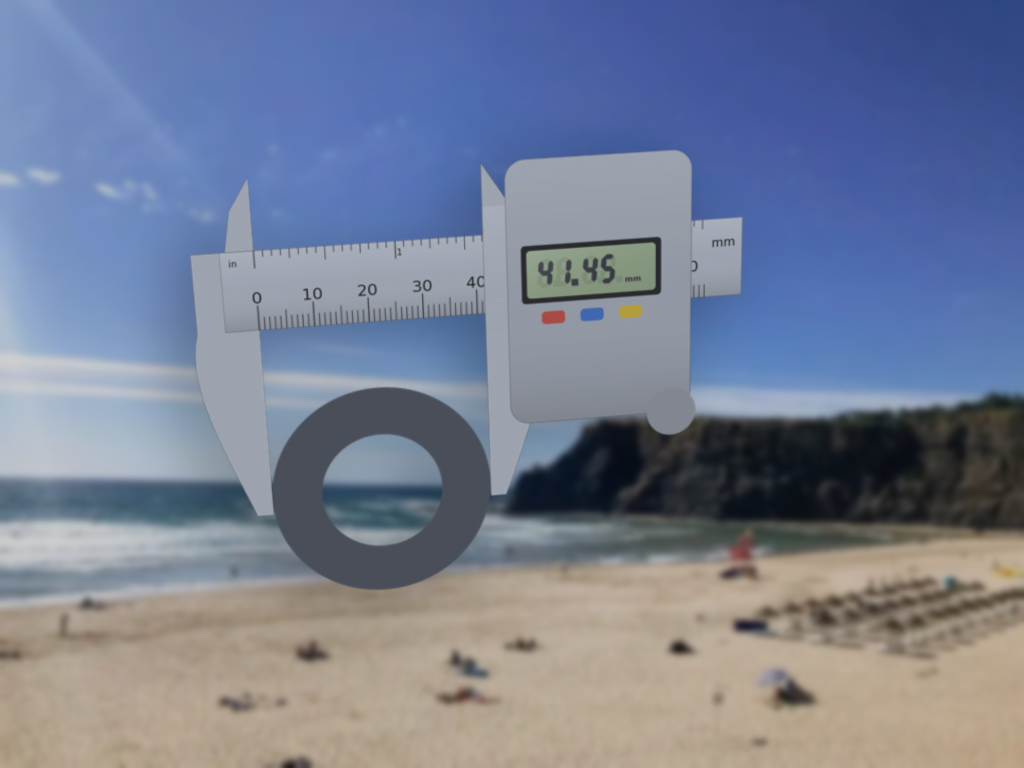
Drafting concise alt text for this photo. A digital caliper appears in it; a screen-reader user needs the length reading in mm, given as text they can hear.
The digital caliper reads 41.45 mm
